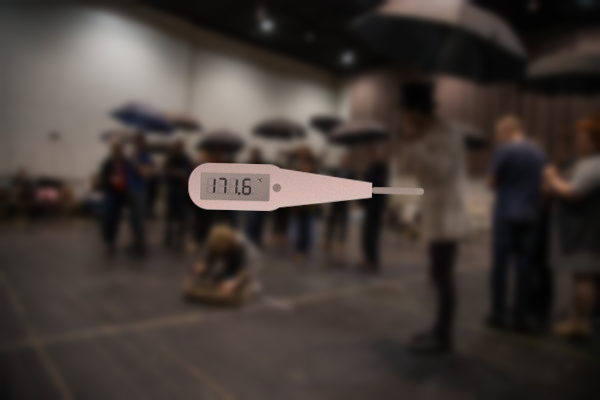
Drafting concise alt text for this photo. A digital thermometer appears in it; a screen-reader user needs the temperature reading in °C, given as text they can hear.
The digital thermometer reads 171.6 °C
